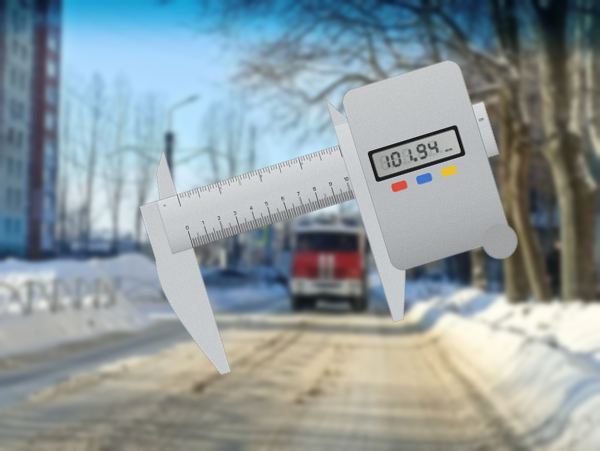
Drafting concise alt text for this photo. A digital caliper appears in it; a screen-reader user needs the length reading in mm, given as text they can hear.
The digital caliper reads 101.94 mm
